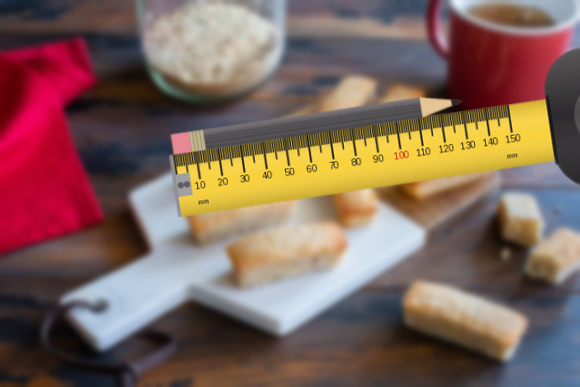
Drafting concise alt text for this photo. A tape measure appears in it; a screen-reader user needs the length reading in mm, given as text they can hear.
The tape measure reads 130 mm
